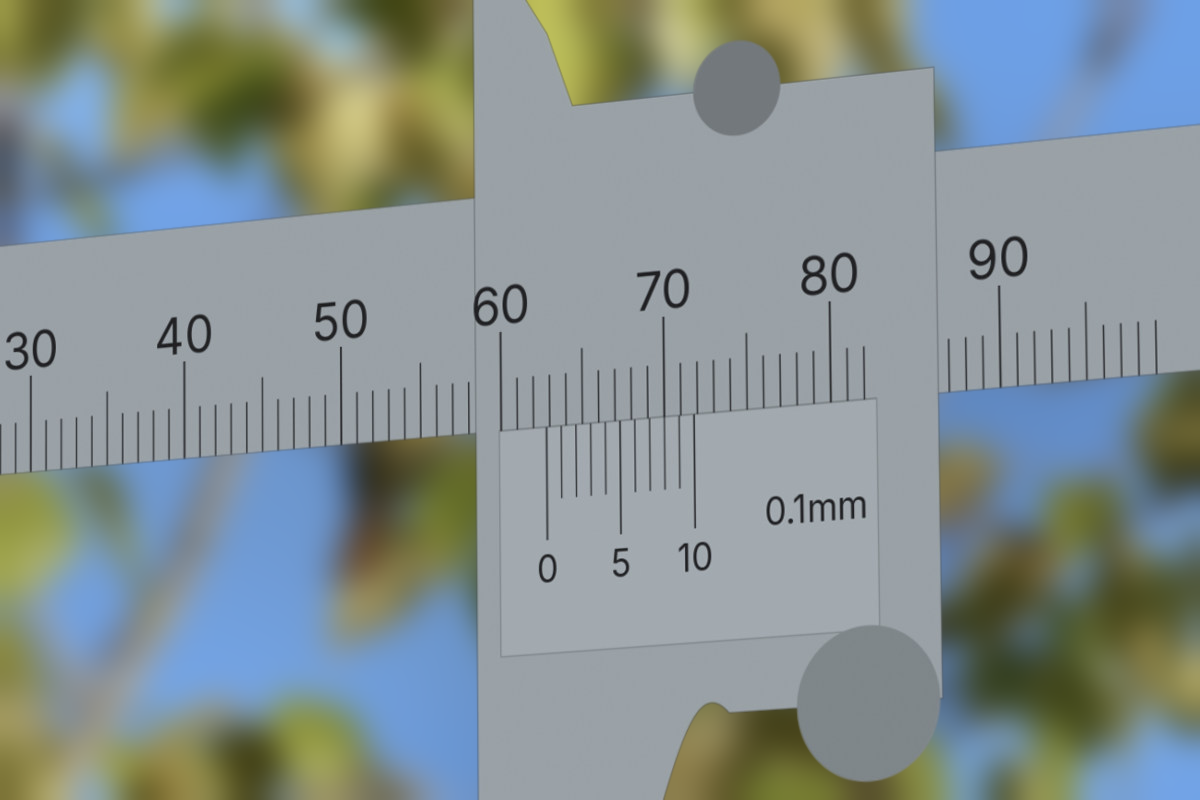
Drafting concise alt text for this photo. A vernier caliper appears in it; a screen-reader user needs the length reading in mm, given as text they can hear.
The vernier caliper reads 62.8 mm
